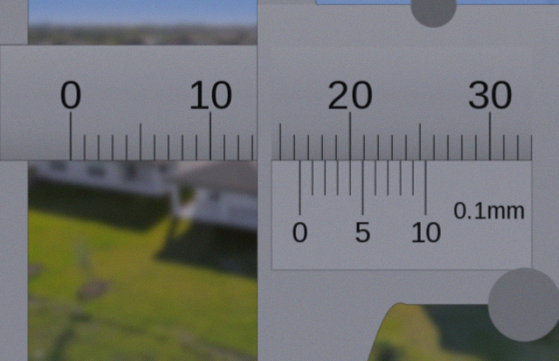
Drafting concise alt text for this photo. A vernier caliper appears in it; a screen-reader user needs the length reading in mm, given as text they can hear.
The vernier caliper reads 16.4 mm
